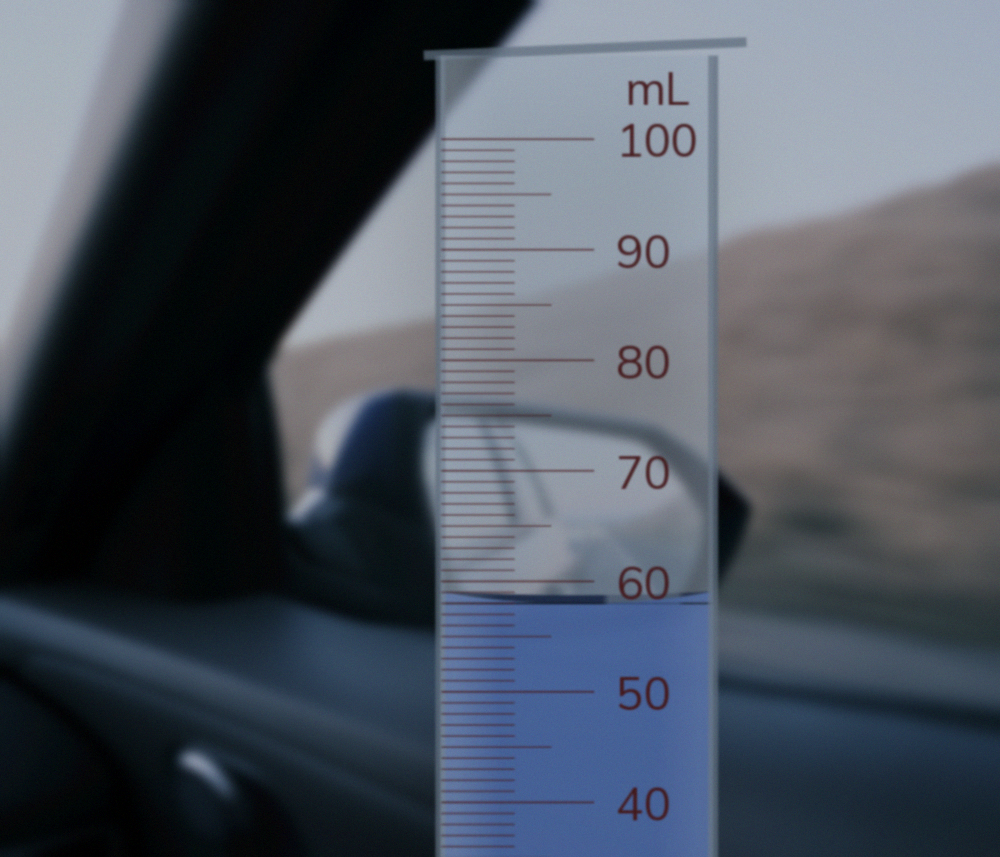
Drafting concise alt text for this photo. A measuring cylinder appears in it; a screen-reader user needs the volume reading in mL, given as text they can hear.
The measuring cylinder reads 58 mL
